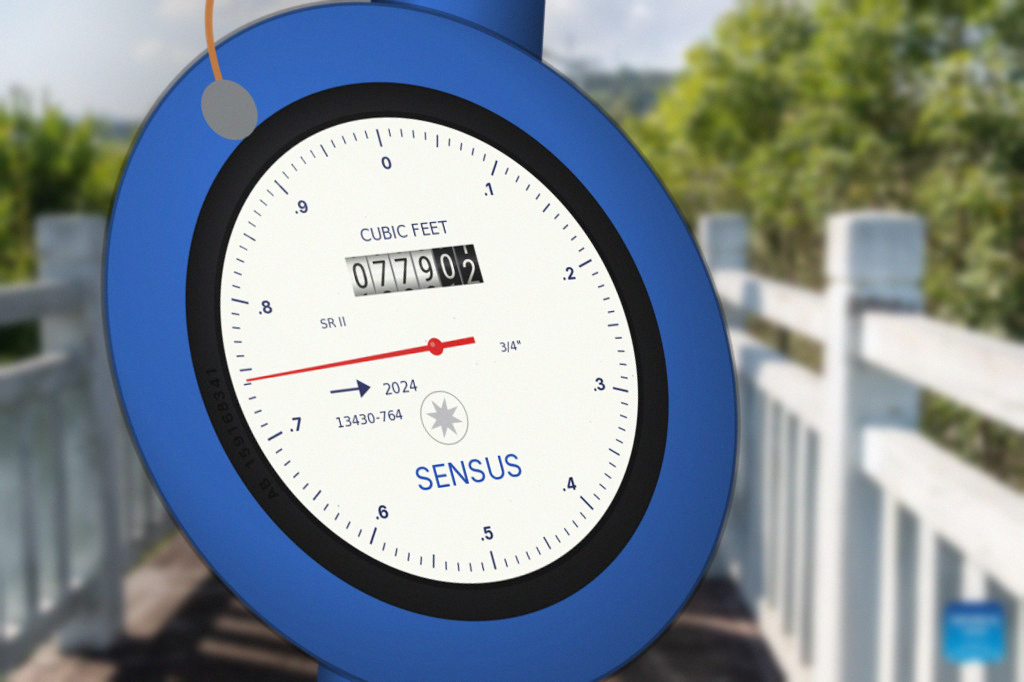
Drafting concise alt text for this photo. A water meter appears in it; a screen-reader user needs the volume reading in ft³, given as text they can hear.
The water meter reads 77901.74 ft³
